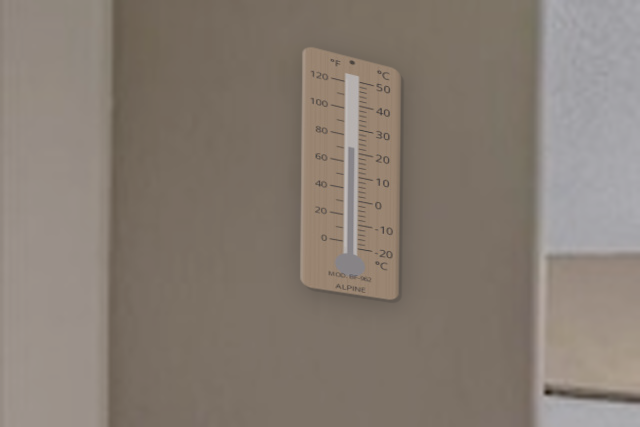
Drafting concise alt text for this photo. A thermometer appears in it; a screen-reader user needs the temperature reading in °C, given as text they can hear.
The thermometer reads 22 °C
